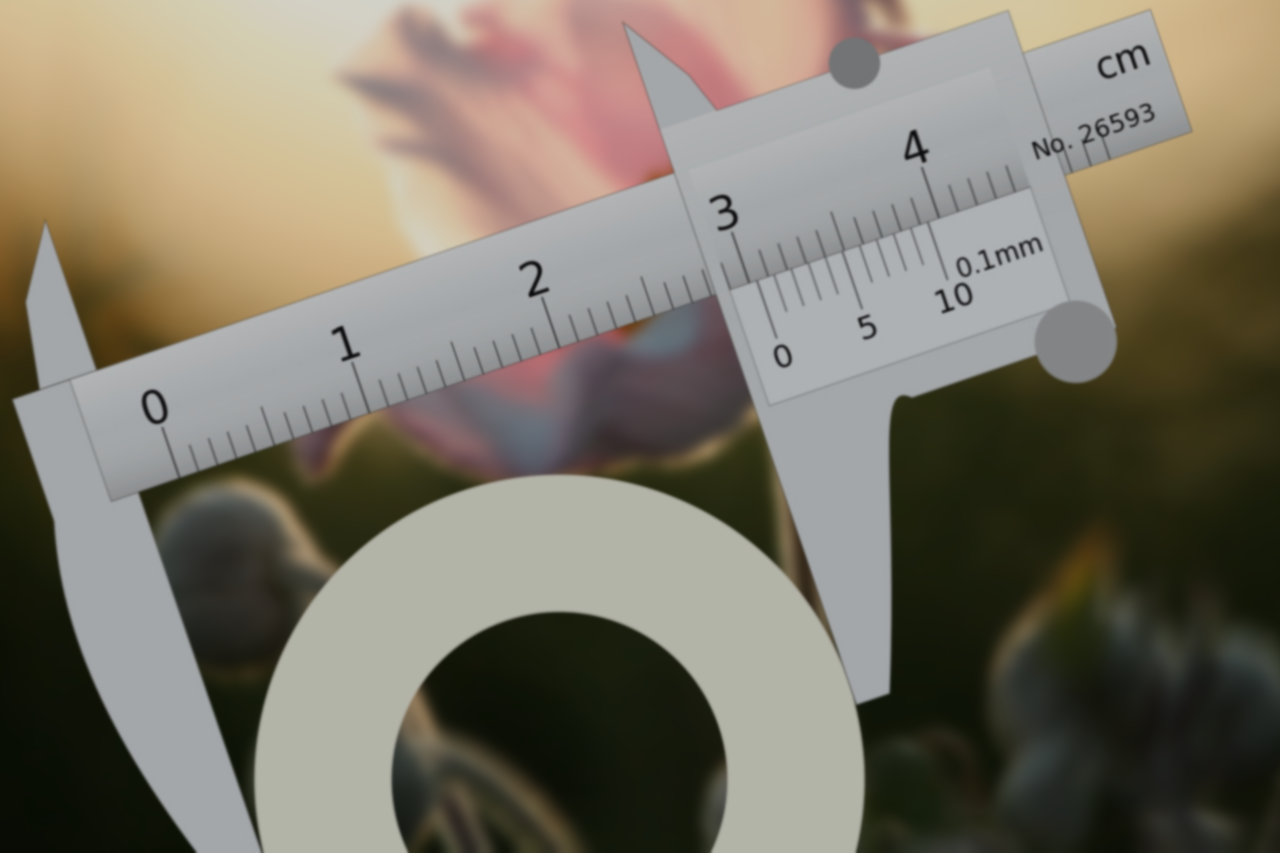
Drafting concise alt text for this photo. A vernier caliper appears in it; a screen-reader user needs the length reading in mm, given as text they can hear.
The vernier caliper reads 30.4 mm
